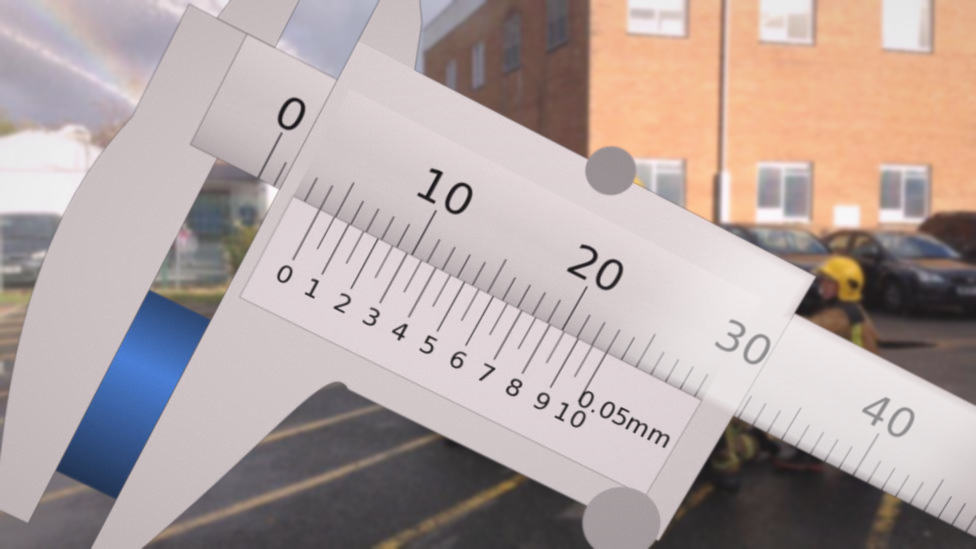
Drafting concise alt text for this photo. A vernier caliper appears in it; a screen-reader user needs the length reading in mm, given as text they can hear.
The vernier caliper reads 4.0 mm
